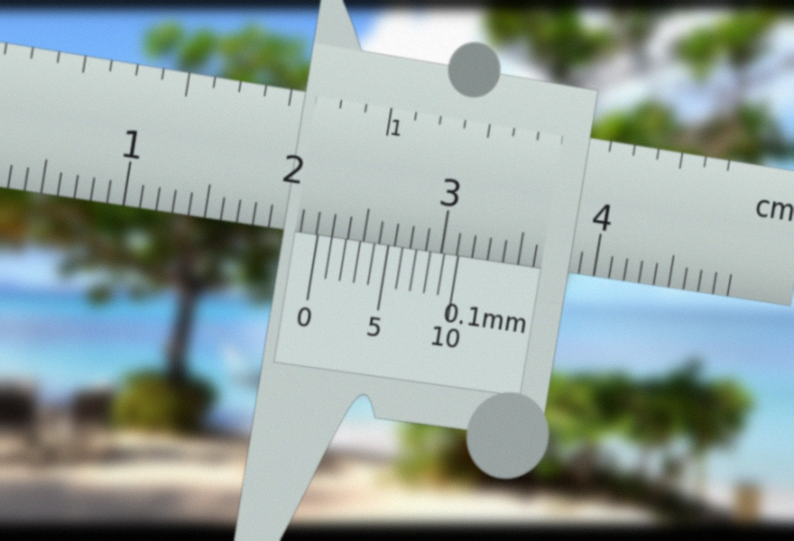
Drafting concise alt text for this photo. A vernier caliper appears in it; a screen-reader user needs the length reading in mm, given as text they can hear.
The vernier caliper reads 22.1 mm
